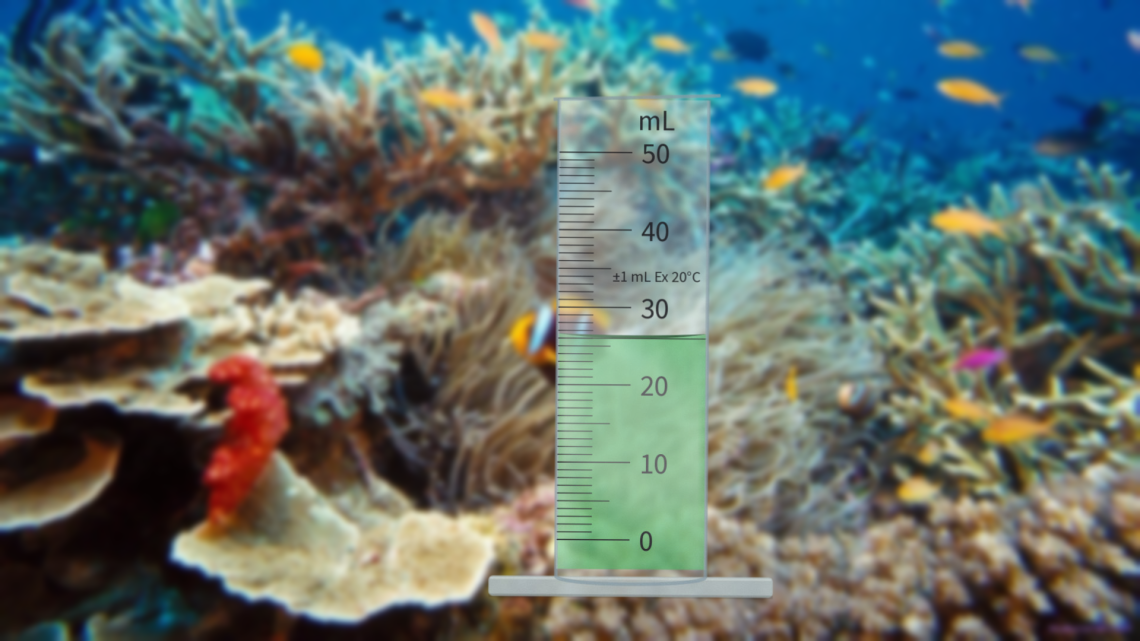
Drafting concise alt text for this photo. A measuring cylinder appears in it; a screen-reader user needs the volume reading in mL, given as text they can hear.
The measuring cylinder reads 26 mL
